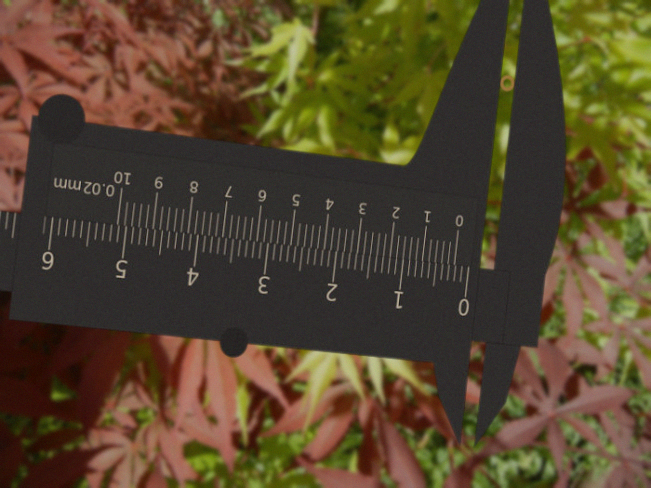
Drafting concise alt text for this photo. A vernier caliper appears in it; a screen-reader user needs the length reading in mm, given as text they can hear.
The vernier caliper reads 2.2 mm
